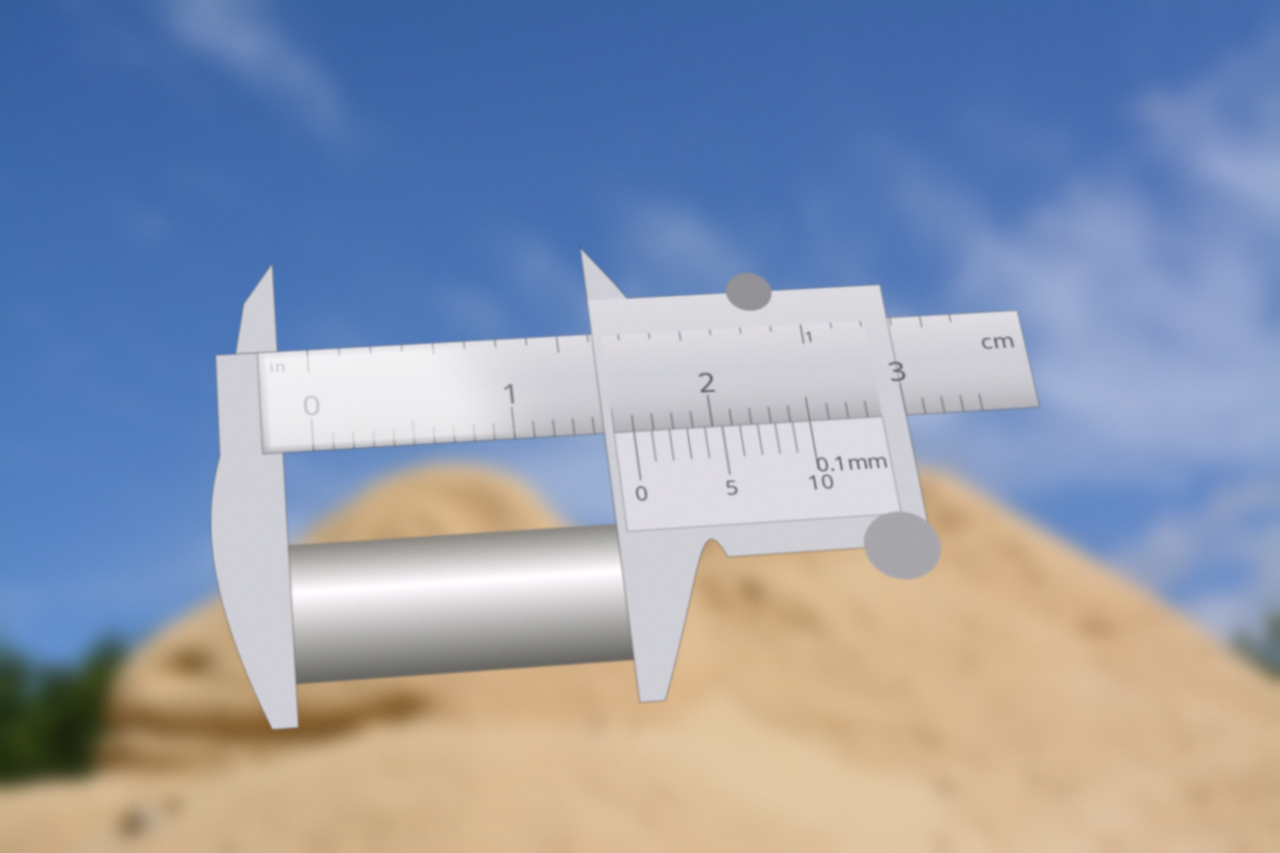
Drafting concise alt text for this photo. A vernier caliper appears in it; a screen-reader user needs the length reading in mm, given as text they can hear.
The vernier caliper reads 16.0 mm
